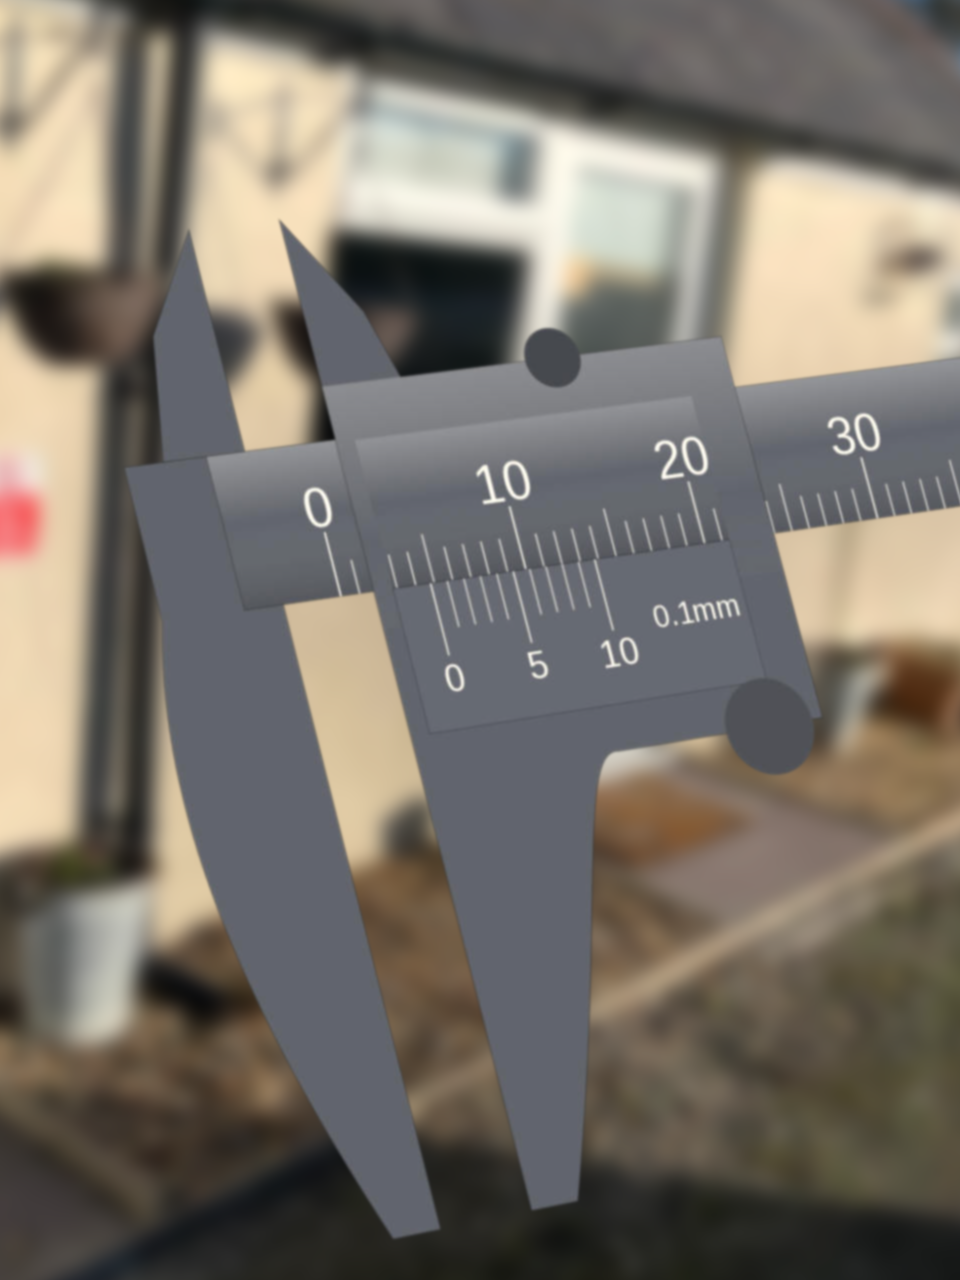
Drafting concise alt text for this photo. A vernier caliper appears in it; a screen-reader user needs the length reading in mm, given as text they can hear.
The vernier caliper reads 4.8 mm
